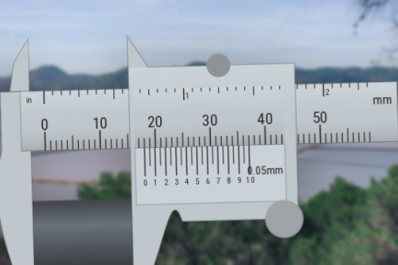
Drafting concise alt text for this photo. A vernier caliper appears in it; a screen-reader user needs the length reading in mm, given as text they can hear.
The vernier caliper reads 18.0 mm
